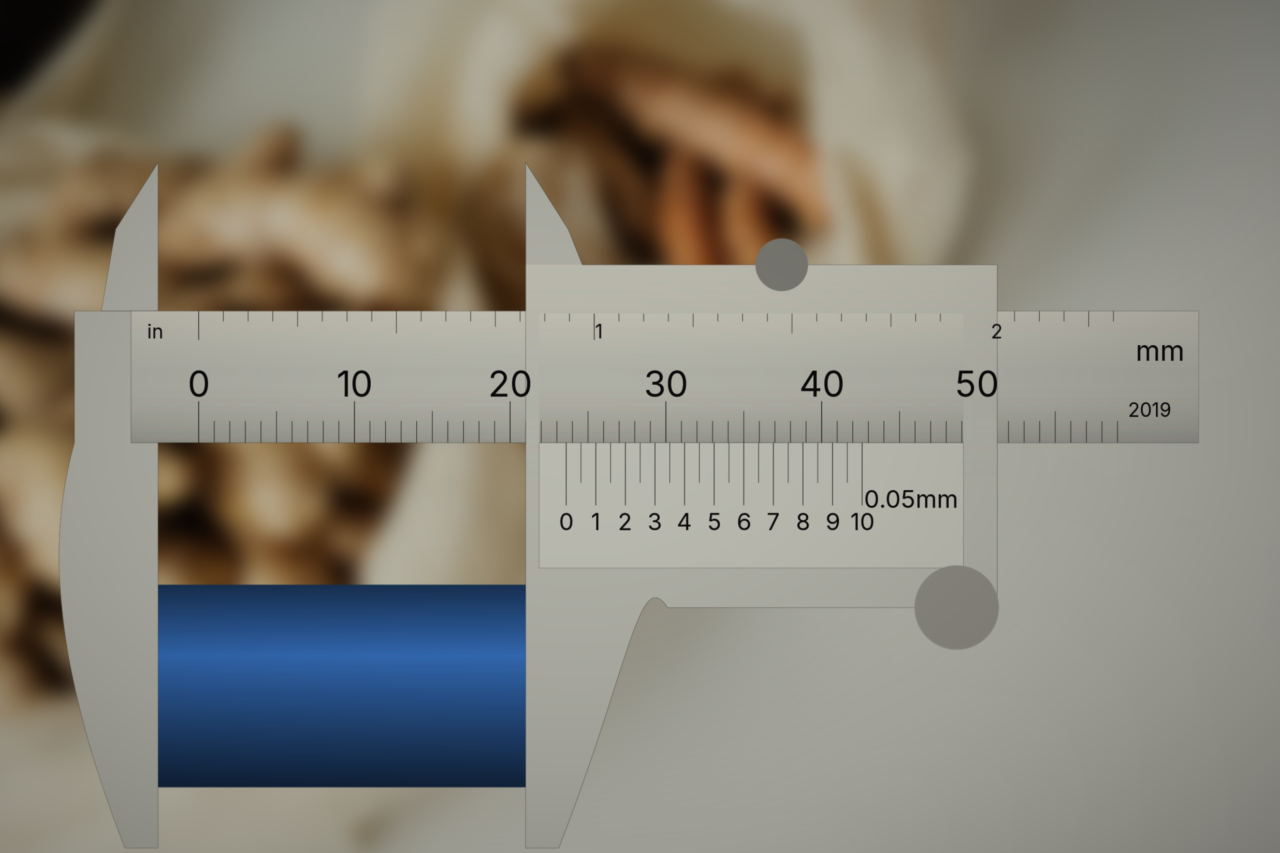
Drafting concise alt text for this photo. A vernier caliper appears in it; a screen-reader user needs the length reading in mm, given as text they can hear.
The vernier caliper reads 23.6 mm
